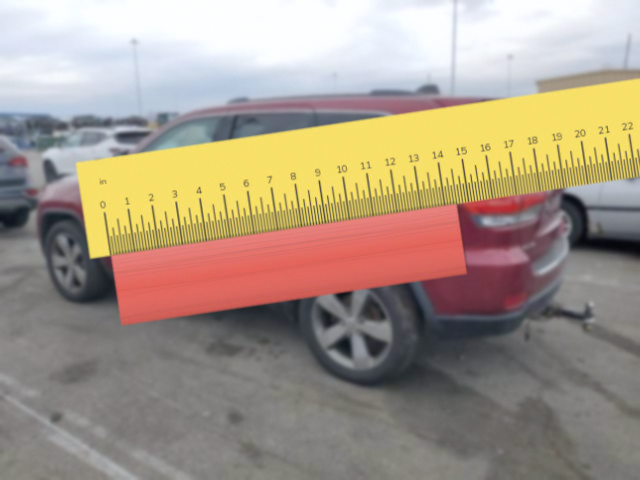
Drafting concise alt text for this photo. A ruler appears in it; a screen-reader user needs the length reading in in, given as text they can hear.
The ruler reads 14.5 in
